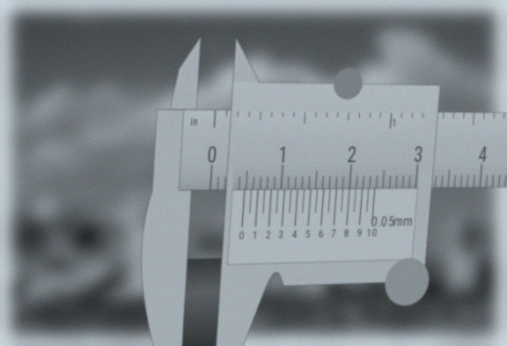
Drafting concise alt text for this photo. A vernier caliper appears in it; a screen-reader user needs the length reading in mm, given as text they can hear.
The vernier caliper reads 4.8 mm
